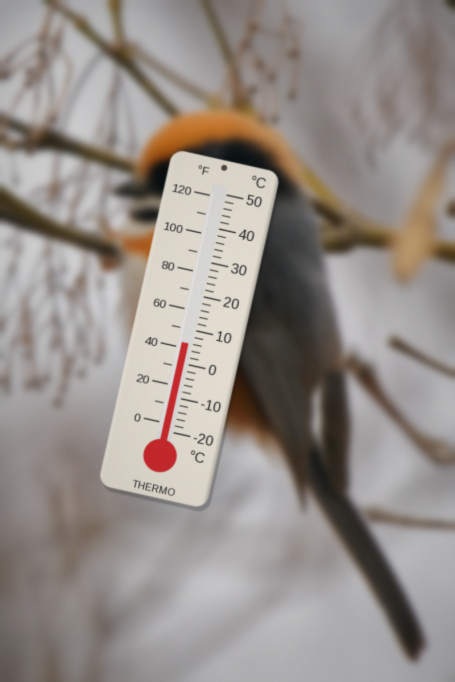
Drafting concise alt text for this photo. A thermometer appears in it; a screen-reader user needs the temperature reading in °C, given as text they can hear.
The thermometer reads 6 °C
